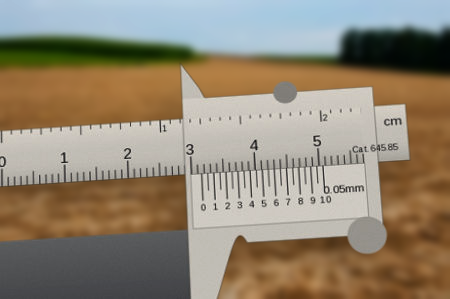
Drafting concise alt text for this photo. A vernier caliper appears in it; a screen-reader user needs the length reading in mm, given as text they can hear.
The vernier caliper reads 31.6 mm
